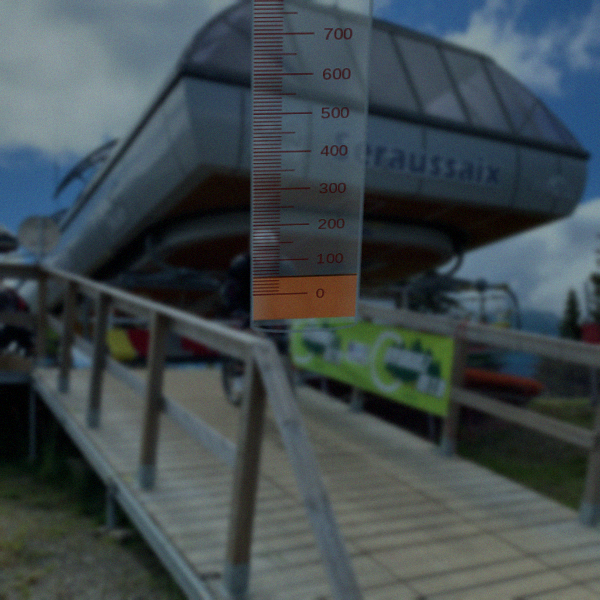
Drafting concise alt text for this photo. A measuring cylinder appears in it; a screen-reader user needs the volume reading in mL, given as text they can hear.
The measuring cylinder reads 50 mL
